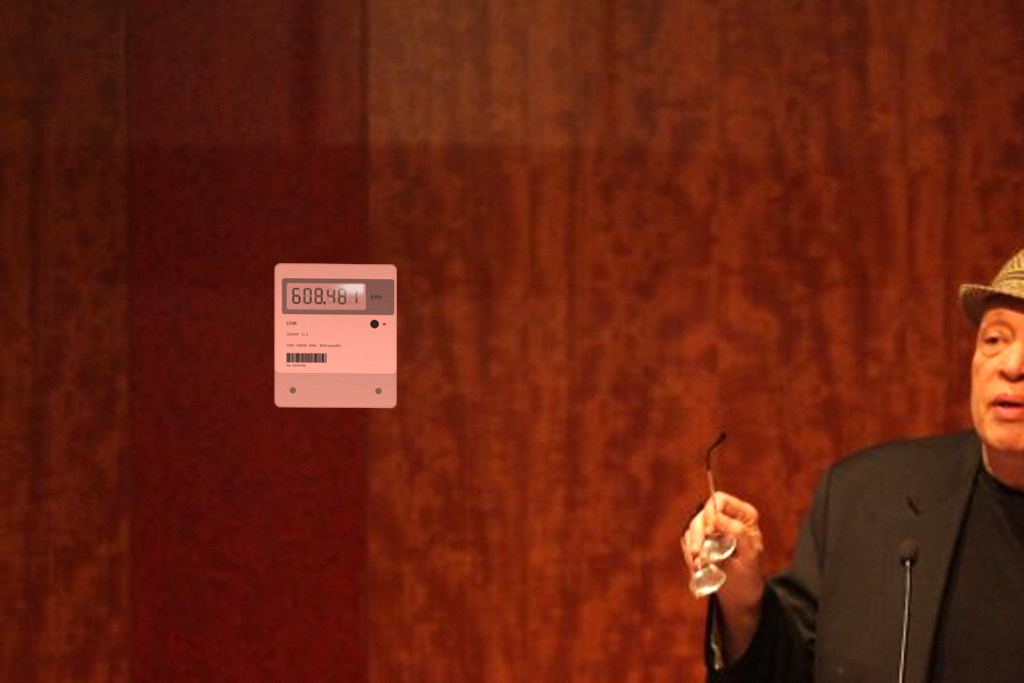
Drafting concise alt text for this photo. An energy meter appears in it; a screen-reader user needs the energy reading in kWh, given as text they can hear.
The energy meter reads 608.481 kWh
